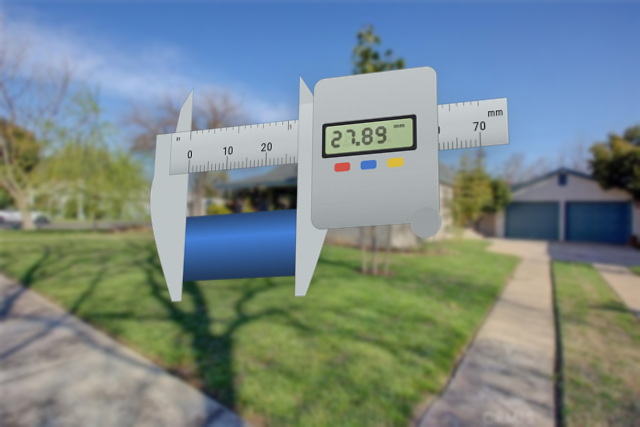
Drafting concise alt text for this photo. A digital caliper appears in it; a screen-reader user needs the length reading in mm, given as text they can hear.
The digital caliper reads 27.89 mm
